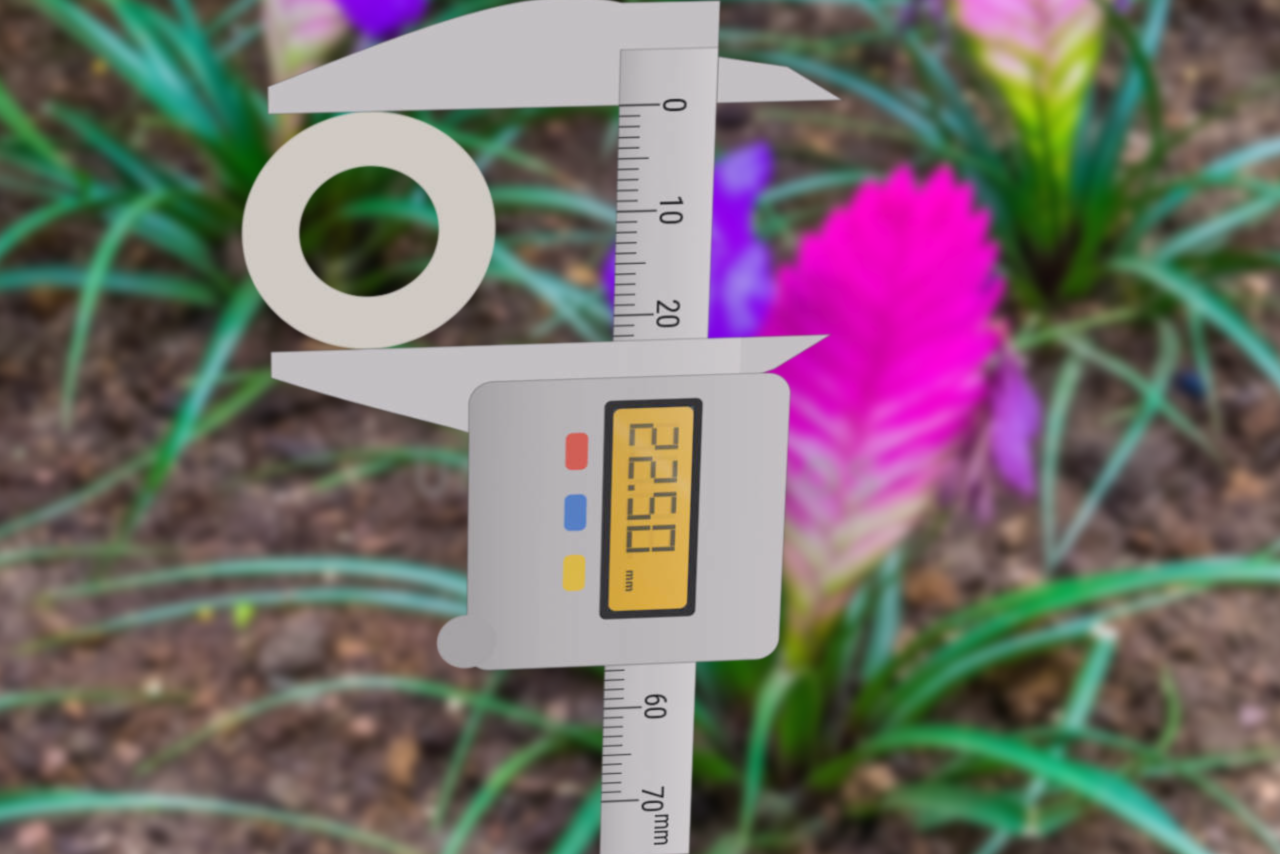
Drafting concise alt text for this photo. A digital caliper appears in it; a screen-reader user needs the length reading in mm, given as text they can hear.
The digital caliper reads 22.50 mm
